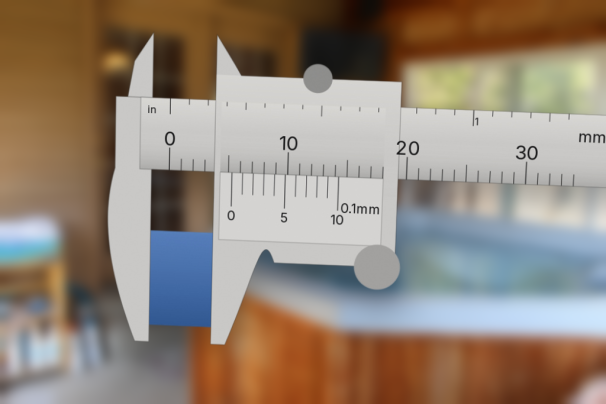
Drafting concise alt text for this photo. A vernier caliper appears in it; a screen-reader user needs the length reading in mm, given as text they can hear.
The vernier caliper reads 5.3 mm
